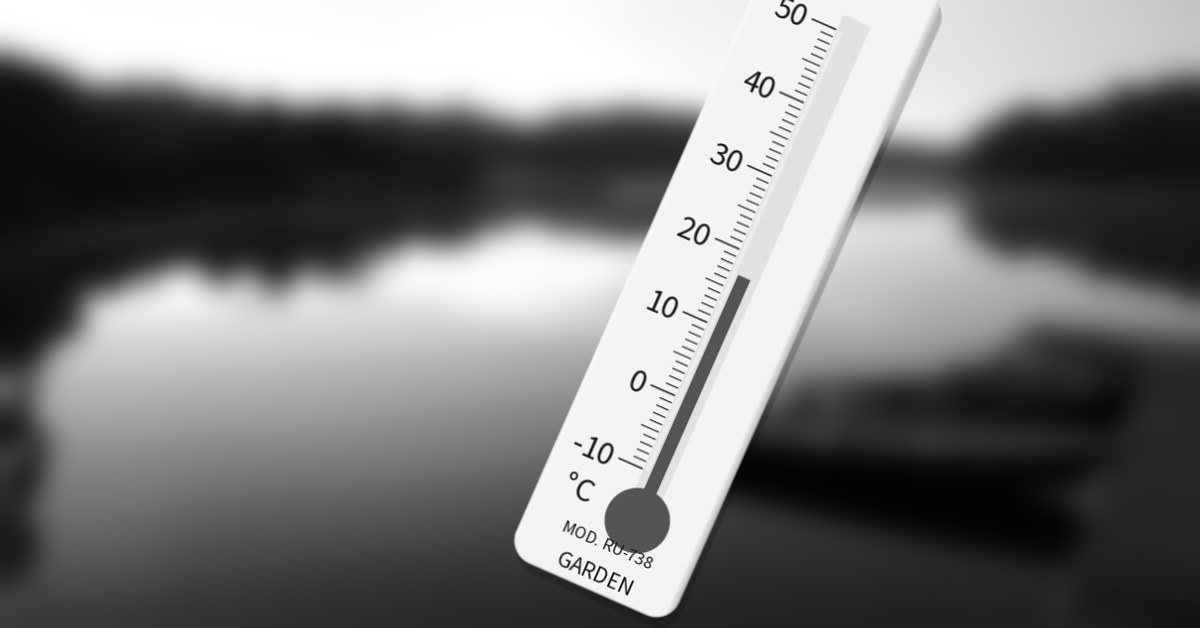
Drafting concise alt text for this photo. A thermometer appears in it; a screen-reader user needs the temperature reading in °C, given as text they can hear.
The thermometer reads 17 °C
